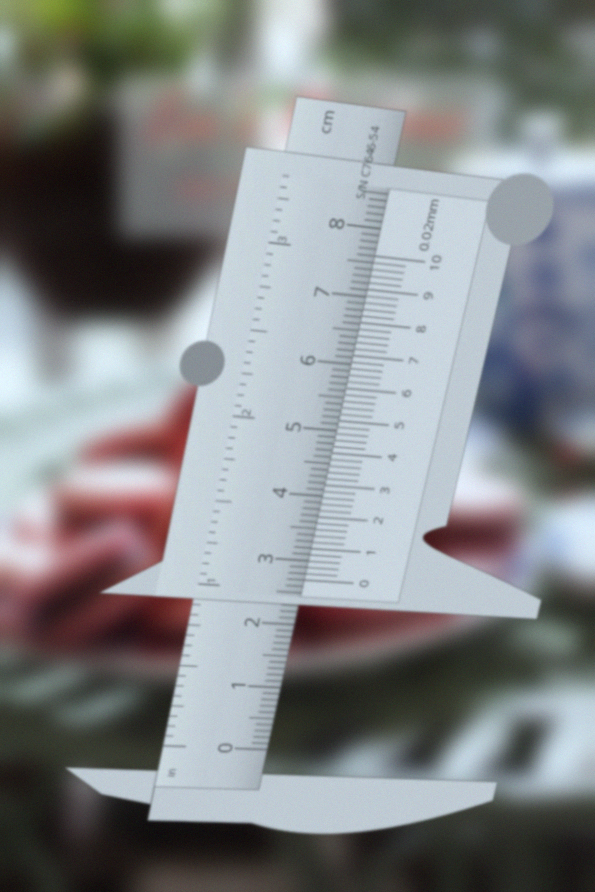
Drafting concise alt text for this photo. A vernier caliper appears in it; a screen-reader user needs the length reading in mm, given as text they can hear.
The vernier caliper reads 27.0 mm
